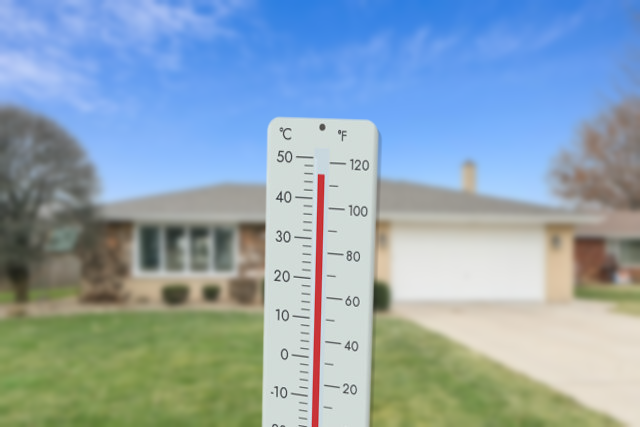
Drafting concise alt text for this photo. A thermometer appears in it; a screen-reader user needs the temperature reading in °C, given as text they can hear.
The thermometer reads 46 °C
